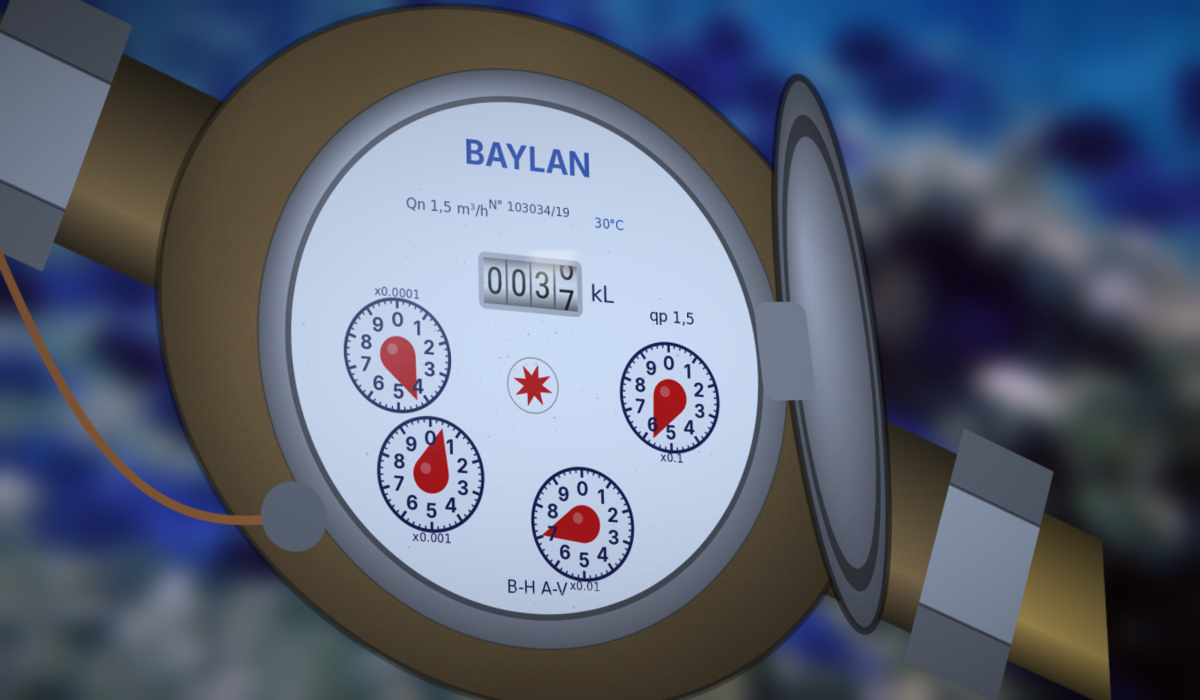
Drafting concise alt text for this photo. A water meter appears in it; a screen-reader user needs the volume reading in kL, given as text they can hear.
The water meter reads 36.5704 kL
